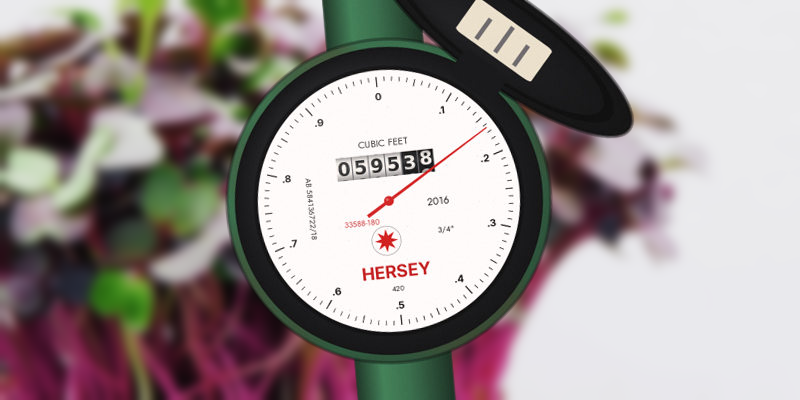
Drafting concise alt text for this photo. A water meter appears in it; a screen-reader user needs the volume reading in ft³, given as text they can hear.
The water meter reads 59538.16 ft³
